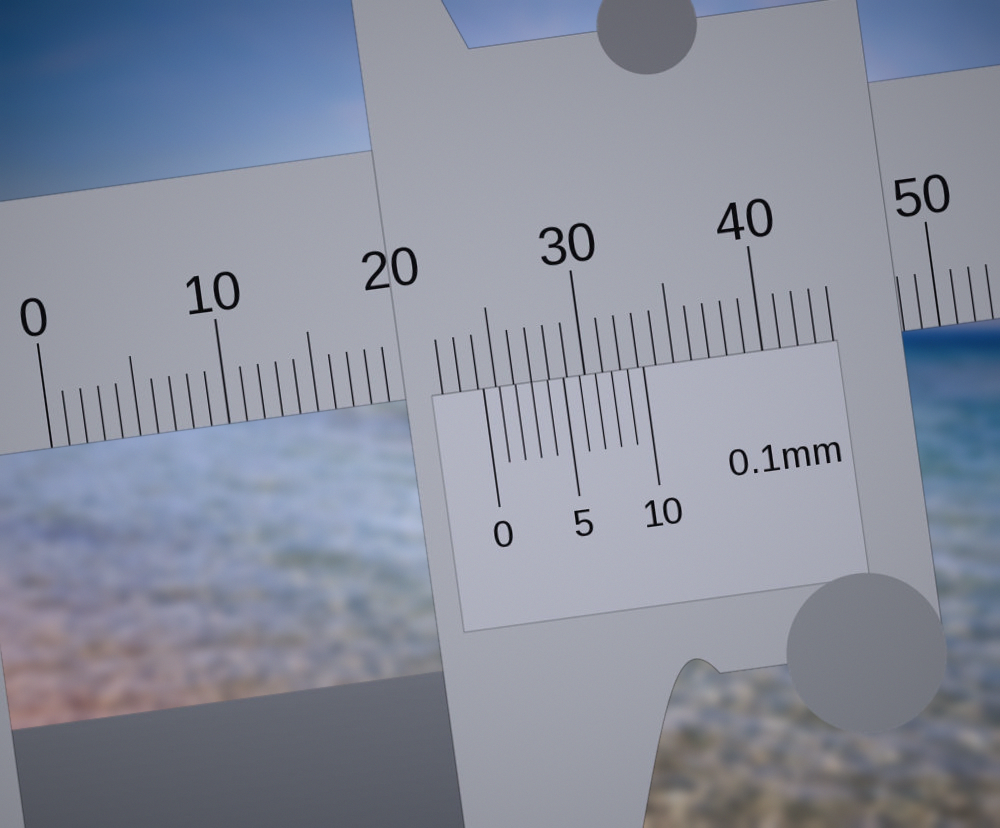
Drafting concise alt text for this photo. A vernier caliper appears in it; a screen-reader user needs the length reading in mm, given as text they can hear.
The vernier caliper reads 24.3 mm
